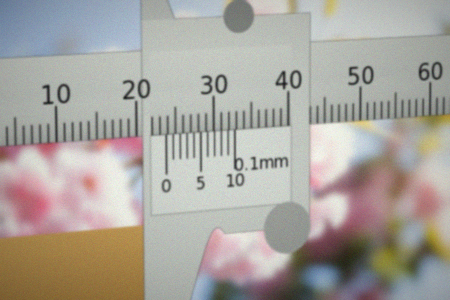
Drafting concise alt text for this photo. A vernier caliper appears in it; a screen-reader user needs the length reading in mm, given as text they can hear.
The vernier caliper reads 23.8 mm
